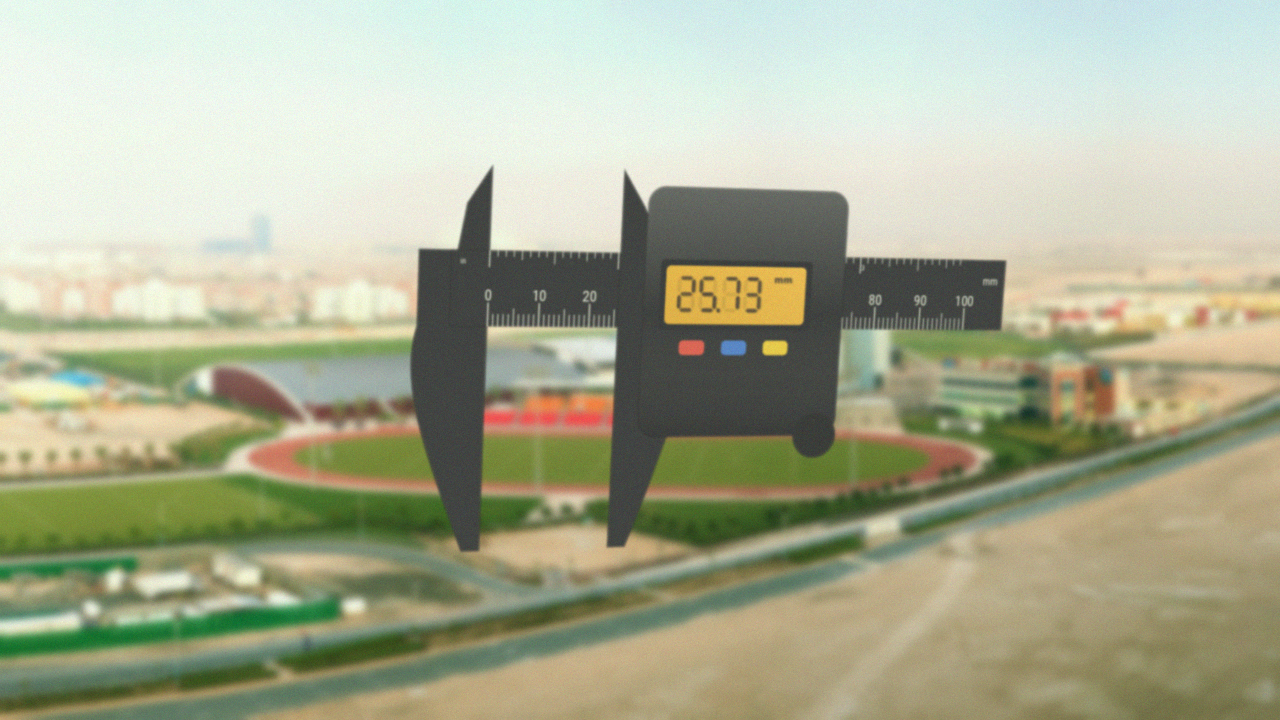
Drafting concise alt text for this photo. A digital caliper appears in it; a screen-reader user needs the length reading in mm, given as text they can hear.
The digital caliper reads 25.73 mm
